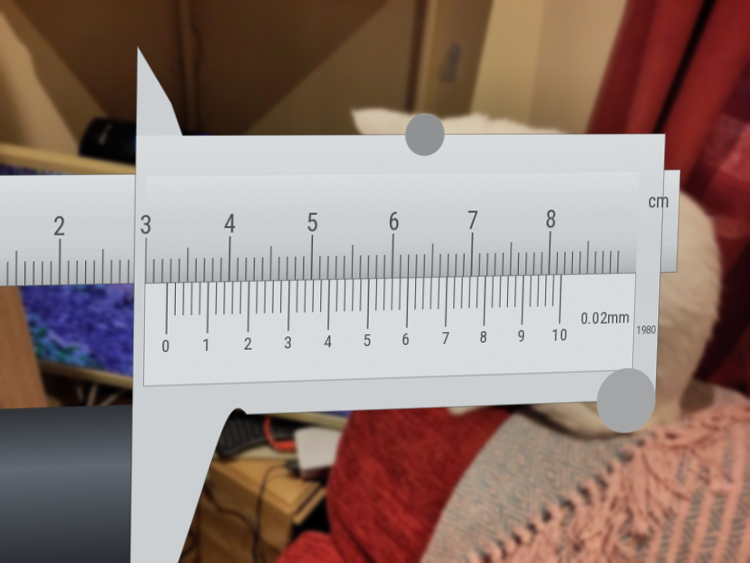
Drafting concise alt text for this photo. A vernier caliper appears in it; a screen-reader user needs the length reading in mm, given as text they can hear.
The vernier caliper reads 32.6 mm
